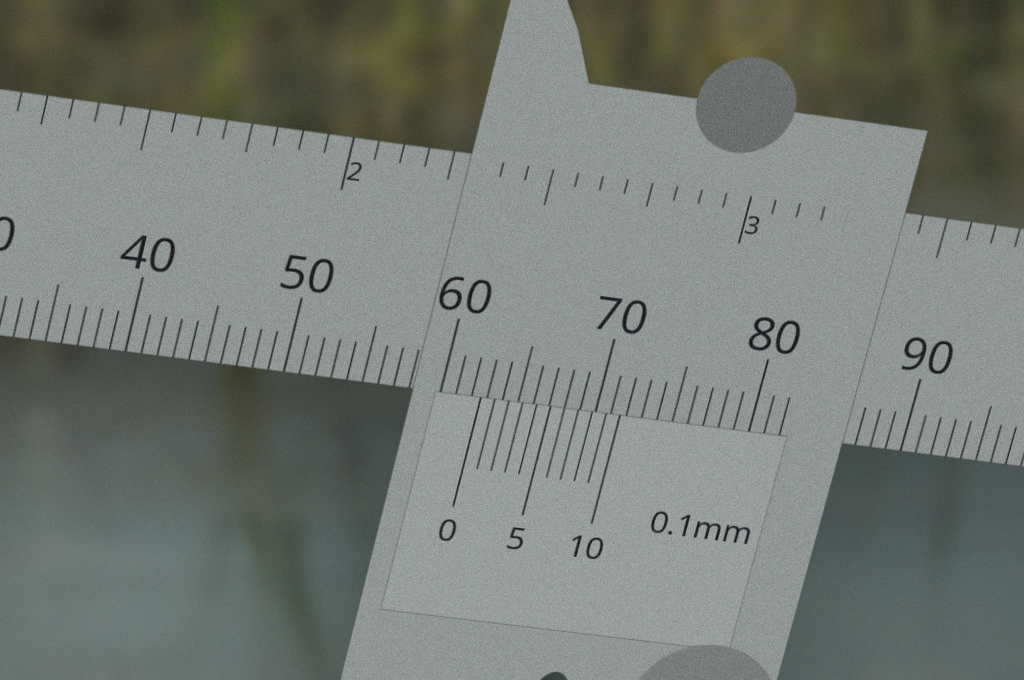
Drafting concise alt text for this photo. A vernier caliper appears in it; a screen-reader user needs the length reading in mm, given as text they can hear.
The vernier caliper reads 62.6 mm
